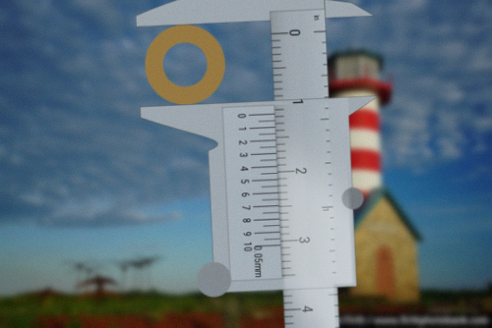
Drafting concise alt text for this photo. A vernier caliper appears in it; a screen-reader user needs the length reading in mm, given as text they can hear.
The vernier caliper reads 11.6 mm
